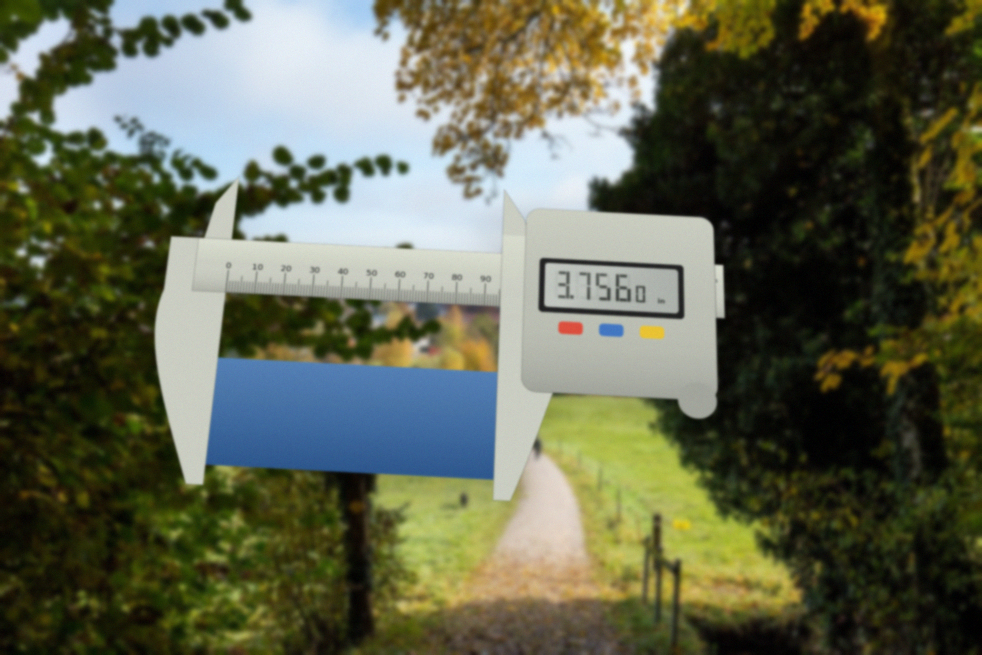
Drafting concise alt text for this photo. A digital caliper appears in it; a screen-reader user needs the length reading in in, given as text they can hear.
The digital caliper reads 3.7560 in
